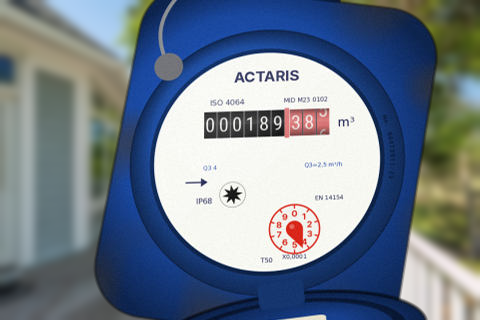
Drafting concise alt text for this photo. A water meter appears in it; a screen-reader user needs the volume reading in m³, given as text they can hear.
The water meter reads 189.3854 m³
